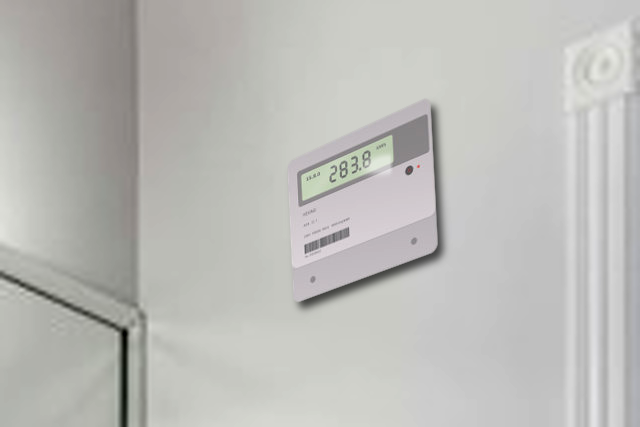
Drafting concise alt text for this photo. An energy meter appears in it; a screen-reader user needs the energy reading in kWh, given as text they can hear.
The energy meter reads 283.8 kWh
